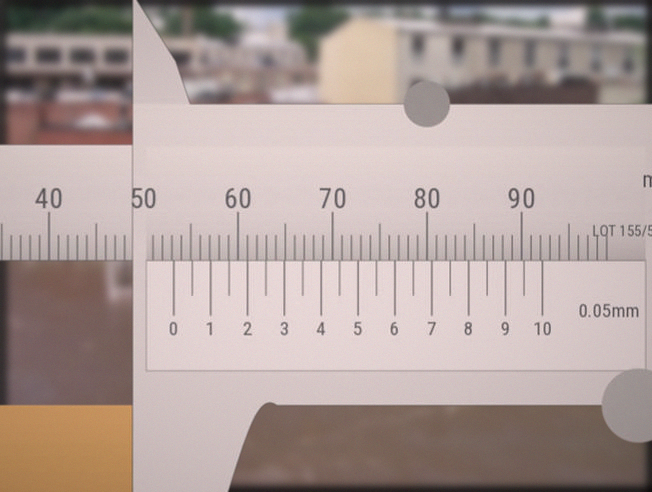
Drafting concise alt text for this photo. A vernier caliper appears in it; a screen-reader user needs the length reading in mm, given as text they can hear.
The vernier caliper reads 53.2 mm
